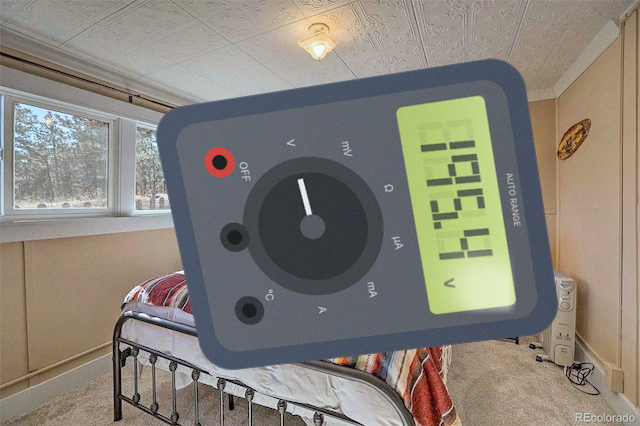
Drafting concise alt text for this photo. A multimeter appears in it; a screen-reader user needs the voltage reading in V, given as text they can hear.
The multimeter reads 195.4 V
